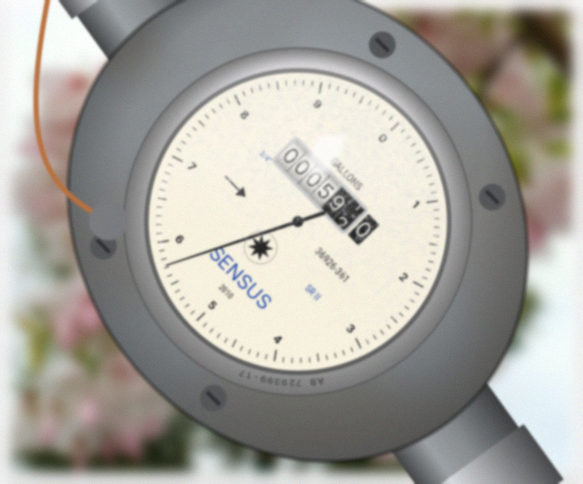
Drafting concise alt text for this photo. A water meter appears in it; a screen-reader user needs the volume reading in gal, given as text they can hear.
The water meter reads 5915.7 gal
